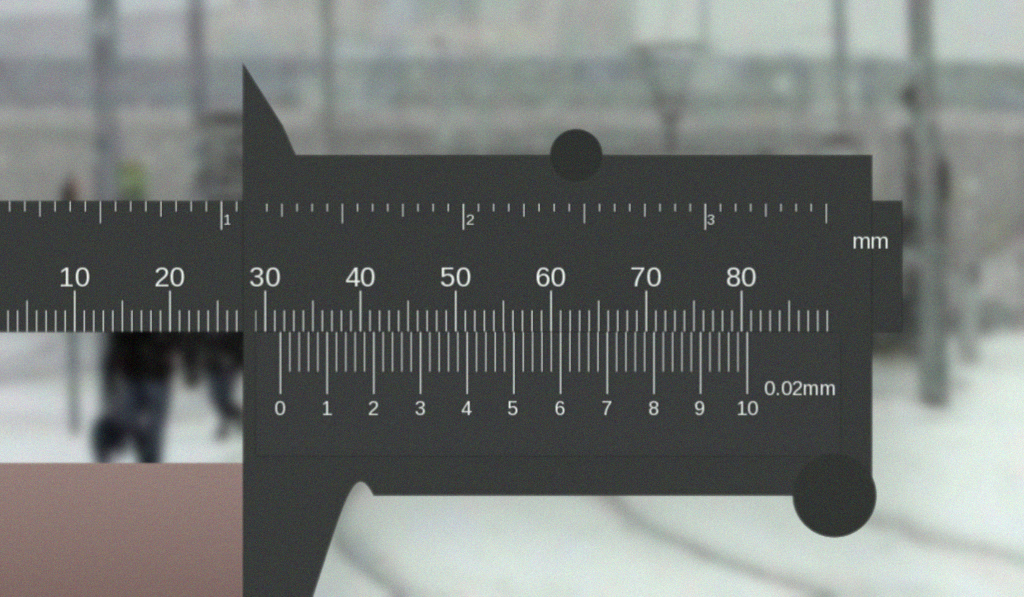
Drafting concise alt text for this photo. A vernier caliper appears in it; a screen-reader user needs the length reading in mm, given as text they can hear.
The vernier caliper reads 31.6 mm
